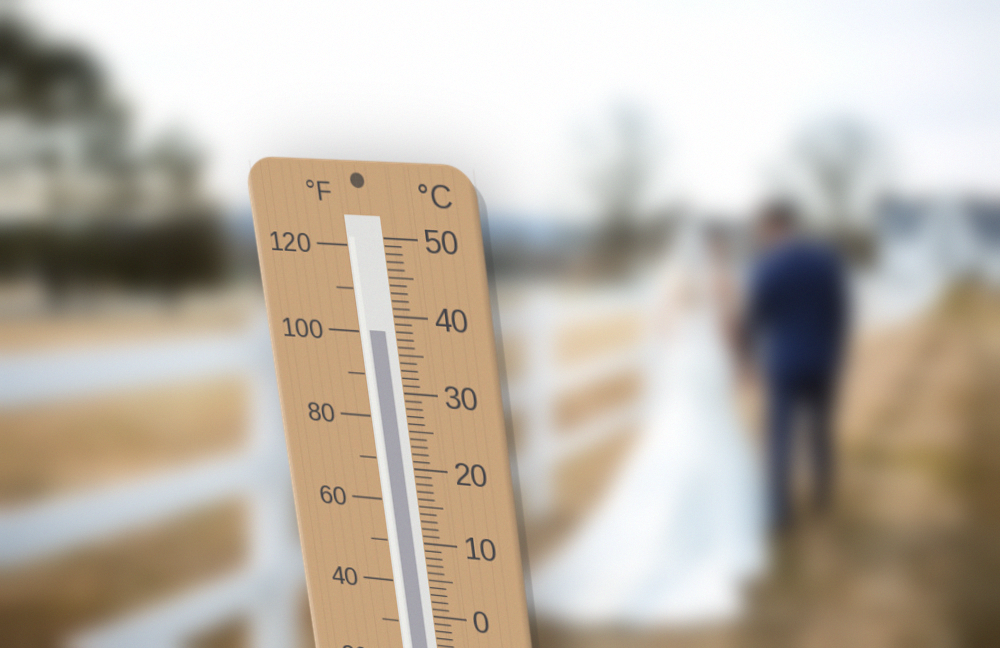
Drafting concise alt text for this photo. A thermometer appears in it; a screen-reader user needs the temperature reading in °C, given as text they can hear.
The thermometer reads 38 °C
